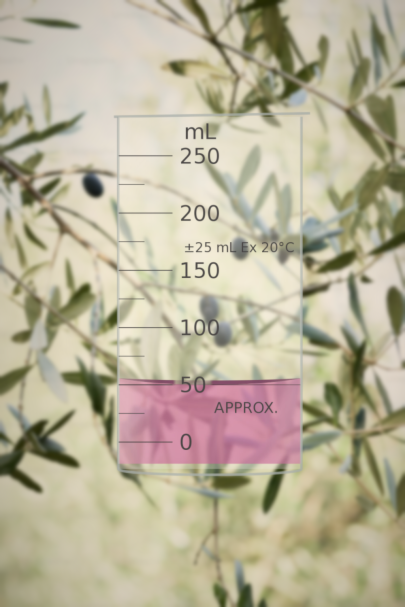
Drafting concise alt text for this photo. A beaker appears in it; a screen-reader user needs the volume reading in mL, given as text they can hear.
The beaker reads 50 mL
